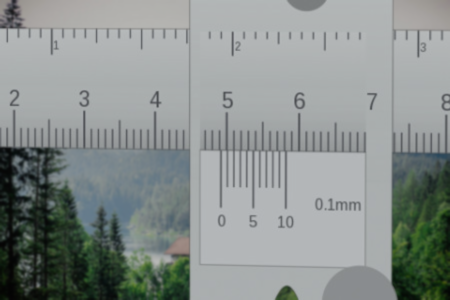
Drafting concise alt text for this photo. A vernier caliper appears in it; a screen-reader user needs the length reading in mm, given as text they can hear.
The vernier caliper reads 49.2 mm
